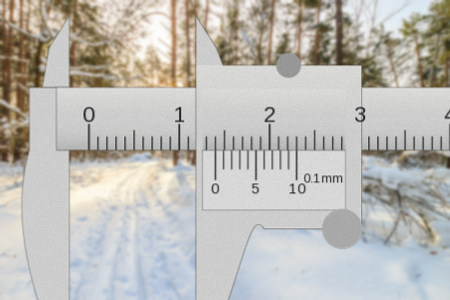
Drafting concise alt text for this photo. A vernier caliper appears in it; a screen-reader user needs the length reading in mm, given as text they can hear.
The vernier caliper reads 14.0 mm
